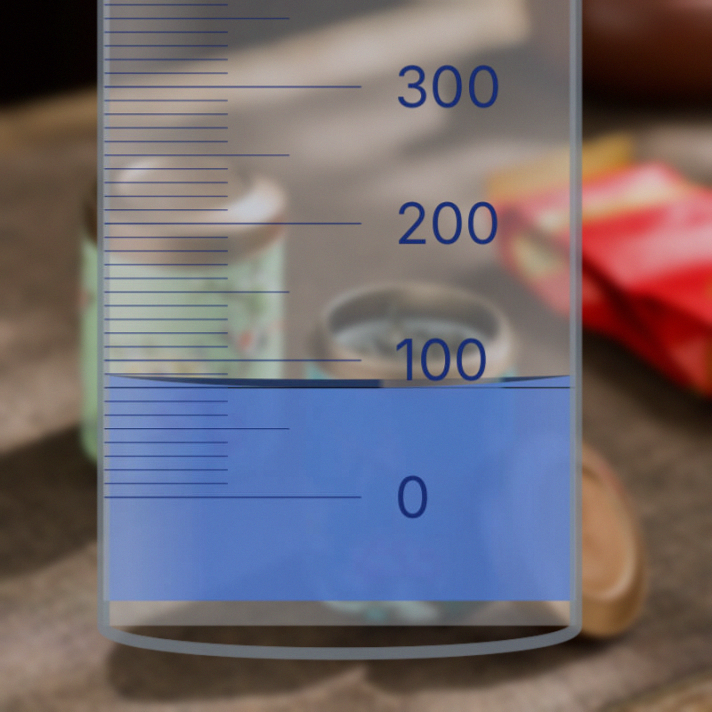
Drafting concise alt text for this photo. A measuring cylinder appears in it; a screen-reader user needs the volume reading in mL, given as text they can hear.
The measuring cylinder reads 80 mL
